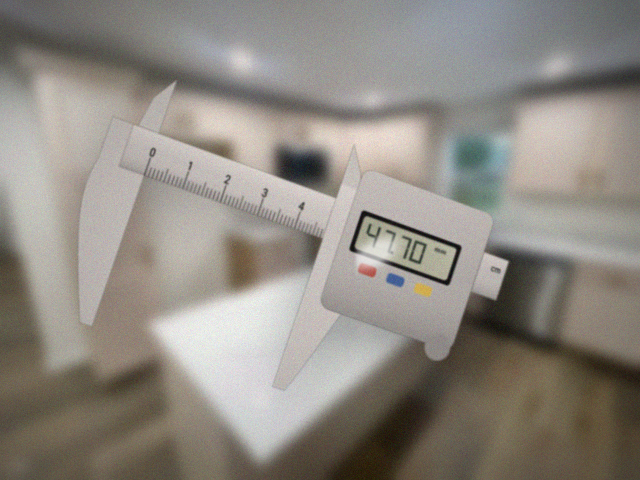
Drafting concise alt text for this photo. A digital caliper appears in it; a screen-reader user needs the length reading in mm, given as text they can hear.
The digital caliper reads 47.70 mm
